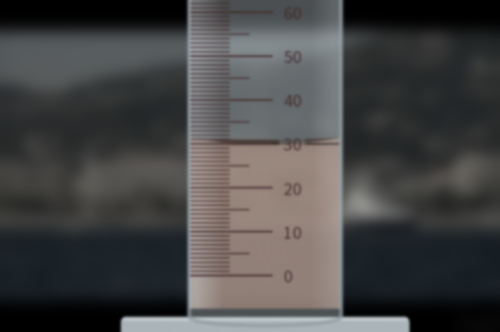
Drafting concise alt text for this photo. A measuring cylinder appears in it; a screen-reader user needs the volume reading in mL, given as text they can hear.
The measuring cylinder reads 30 mL
